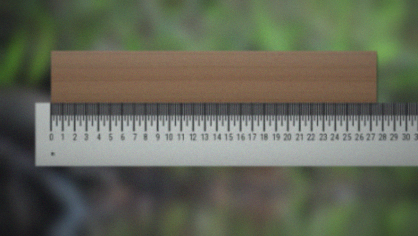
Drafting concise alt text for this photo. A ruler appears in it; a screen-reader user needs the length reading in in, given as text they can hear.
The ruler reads 27.5 in
